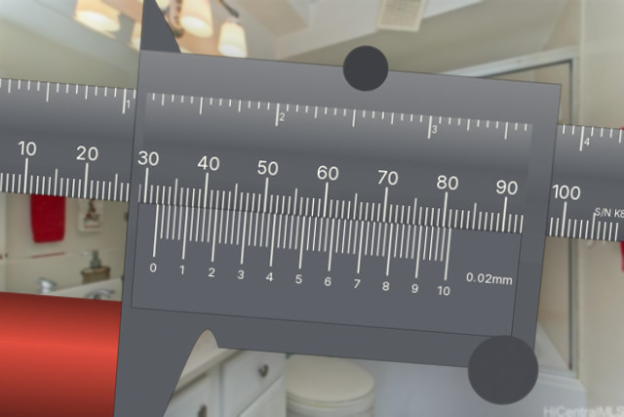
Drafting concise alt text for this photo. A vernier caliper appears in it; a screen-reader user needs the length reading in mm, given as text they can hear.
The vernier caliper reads 32.2 mm
